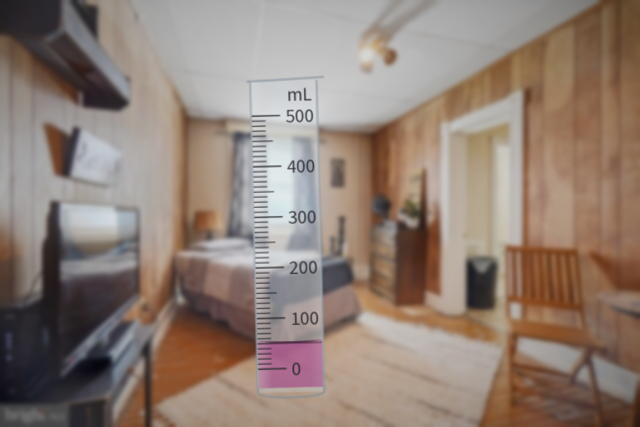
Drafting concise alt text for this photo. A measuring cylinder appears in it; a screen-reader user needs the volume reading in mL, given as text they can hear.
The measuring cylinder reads 50 mL
